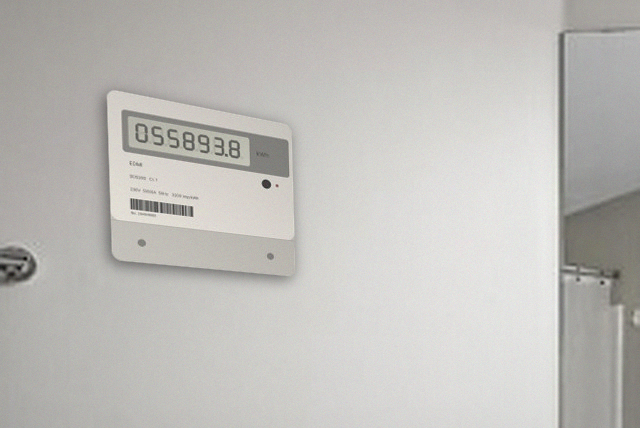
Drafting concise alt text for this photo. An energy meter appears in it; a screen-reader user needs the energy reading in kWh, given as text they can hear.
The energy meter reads 55893.8 kWh
